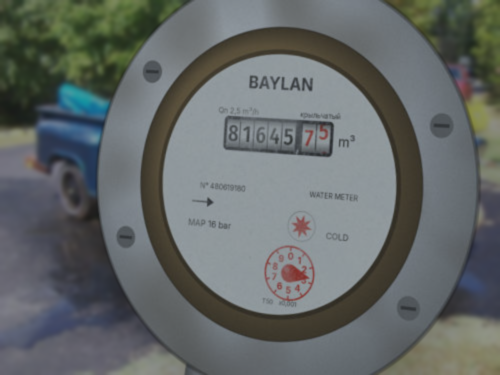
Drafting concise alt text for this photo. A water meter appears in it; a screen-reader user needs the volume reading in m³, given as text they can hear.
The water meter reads 81645.752 m³
